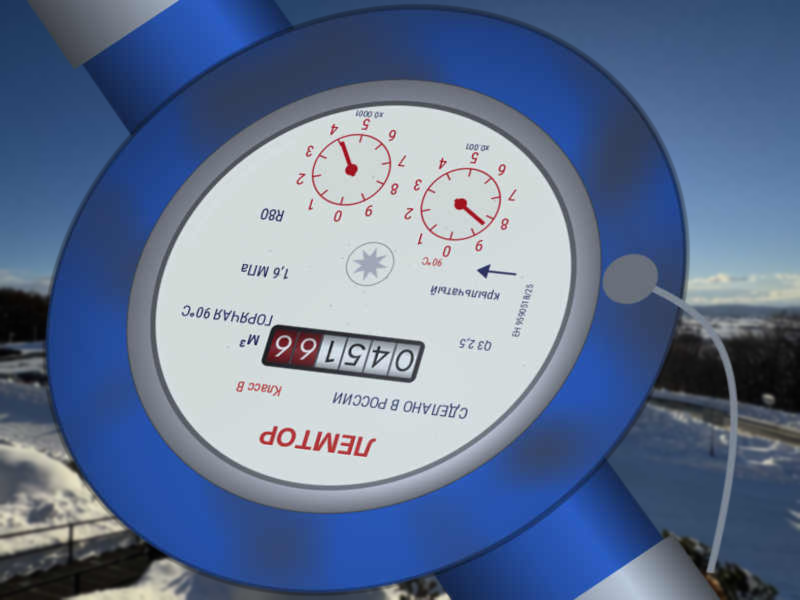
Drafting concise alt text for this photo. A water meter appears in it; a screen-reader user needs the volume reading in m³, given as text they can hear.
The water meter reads 451.6684 m³
